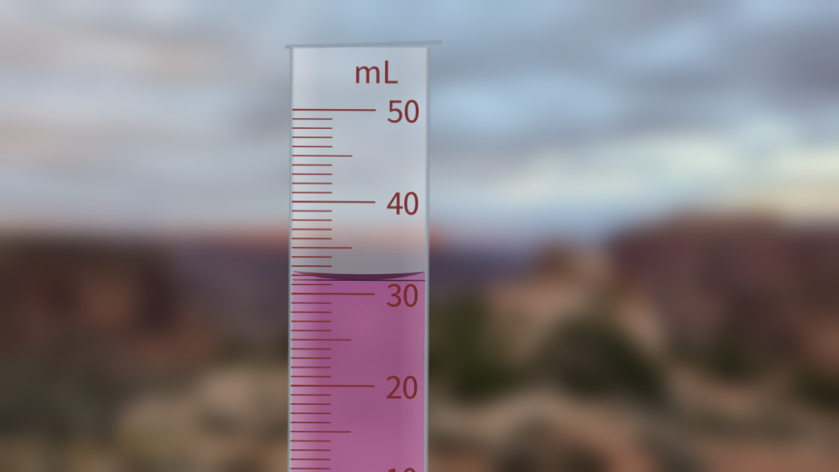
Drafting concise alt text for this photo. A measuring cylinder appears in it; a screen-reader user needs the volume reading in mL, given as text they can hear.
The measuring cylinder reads 31.5 mL
